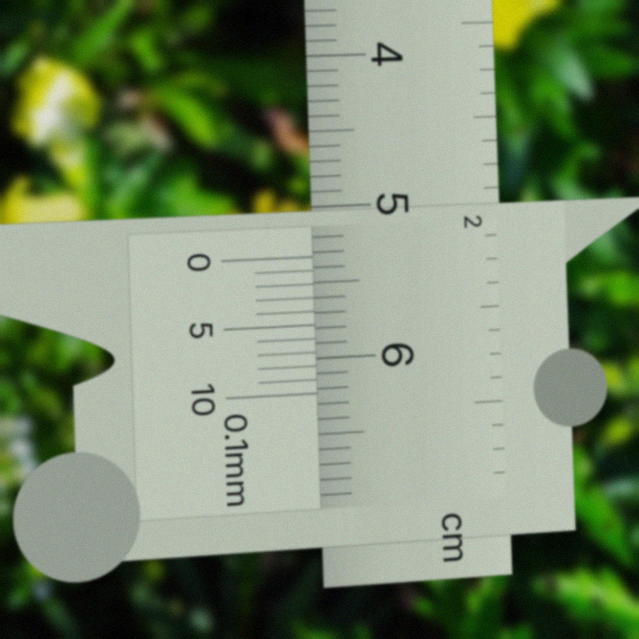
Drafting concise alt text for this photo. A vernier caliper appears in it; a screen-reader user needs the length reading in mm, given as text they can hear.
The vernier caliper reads 53.3 mm
